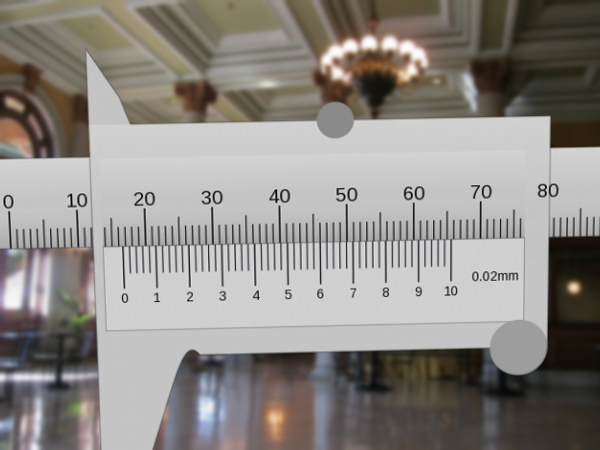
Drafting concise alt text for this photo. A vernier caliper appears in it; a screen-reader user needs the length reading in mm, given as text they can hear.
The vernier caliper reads 16.6 mm
